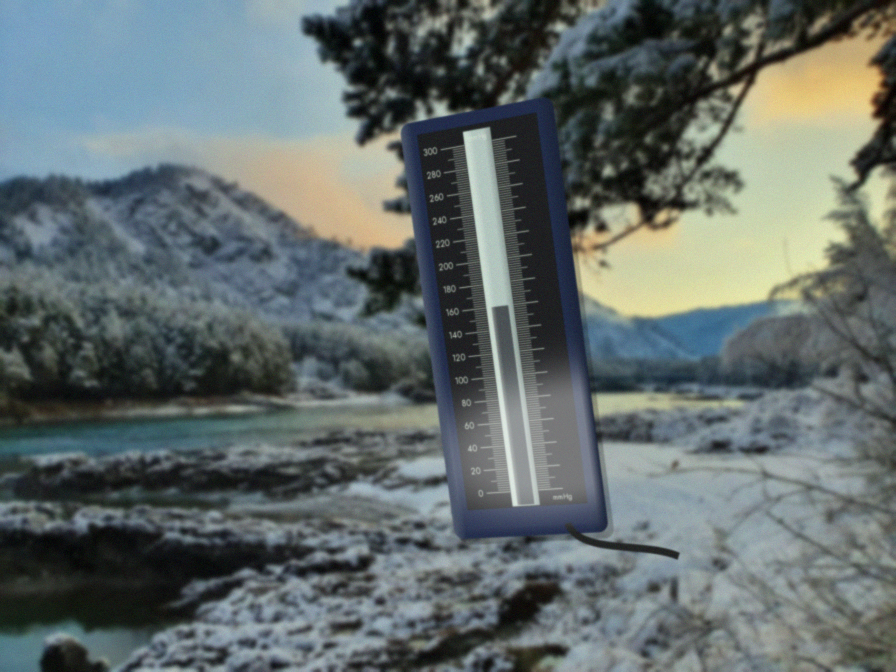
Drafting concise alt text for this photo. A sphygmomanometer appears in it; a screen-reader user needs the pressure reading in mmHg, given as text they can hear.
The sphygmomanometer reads 160 mmHg
